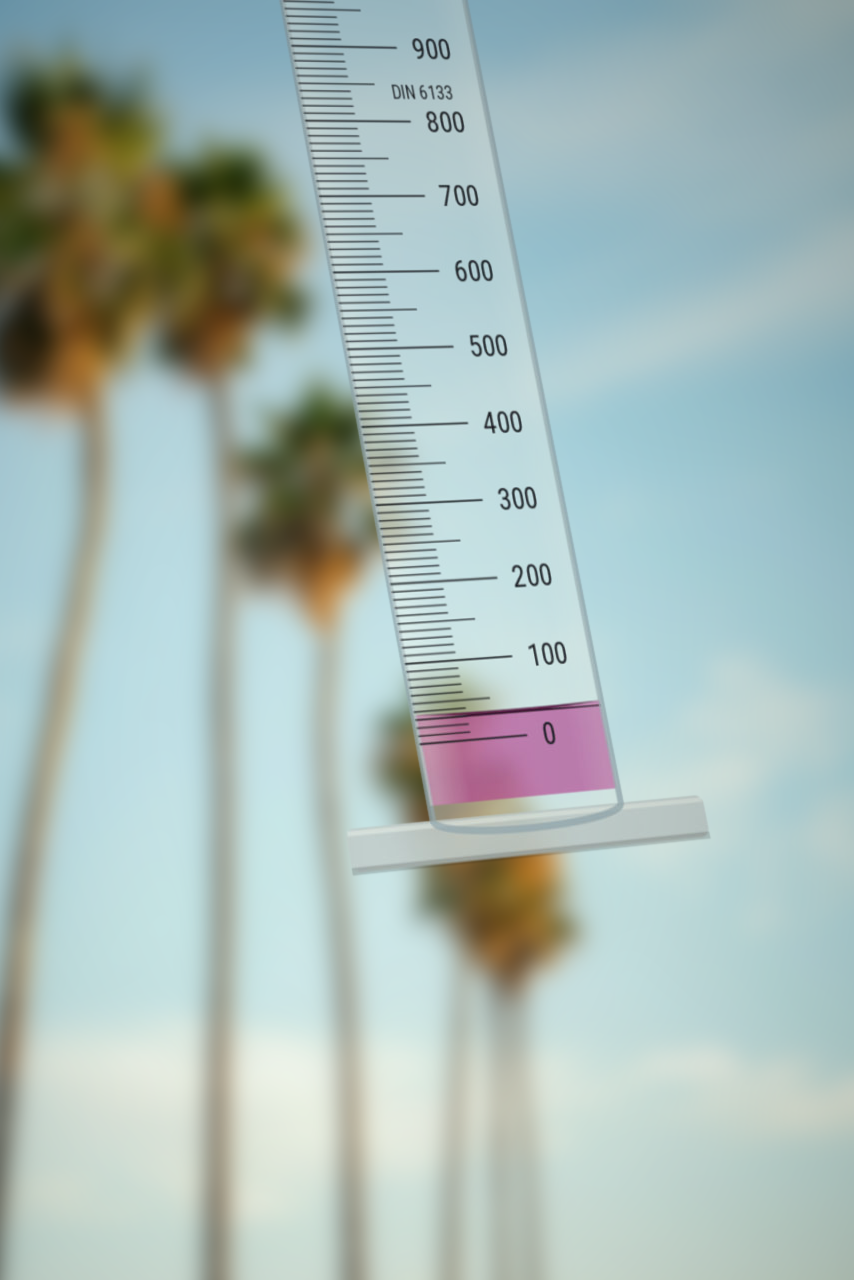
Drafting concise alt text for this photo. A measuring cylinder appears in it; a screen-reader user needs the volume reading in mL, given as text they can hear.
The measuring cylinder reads 30 mL
